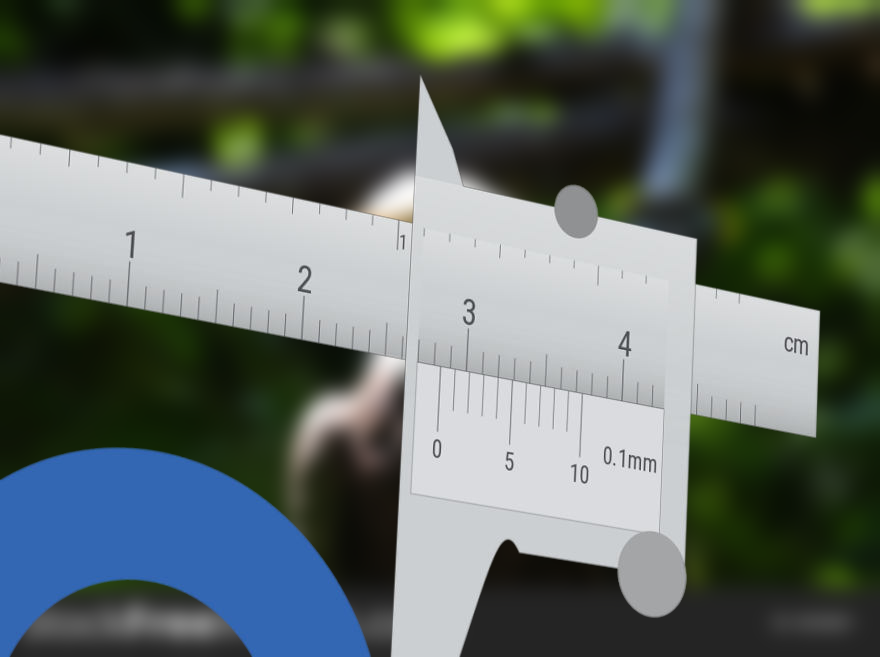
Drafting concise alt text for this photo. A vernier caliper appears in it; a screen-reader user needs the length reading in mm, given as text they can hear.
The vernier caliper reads 28.4 mm
